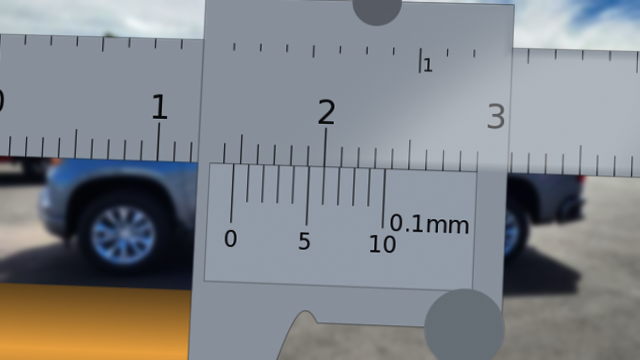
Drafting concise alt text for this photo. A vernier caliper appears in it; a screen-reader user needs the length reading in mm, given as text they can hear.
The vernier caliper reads 14.6 mm
